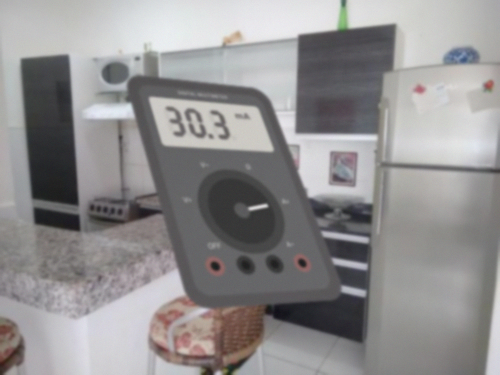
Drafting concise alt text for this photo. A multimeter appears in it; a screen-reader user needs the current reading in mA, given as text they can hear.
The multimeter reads 30.3 mA
